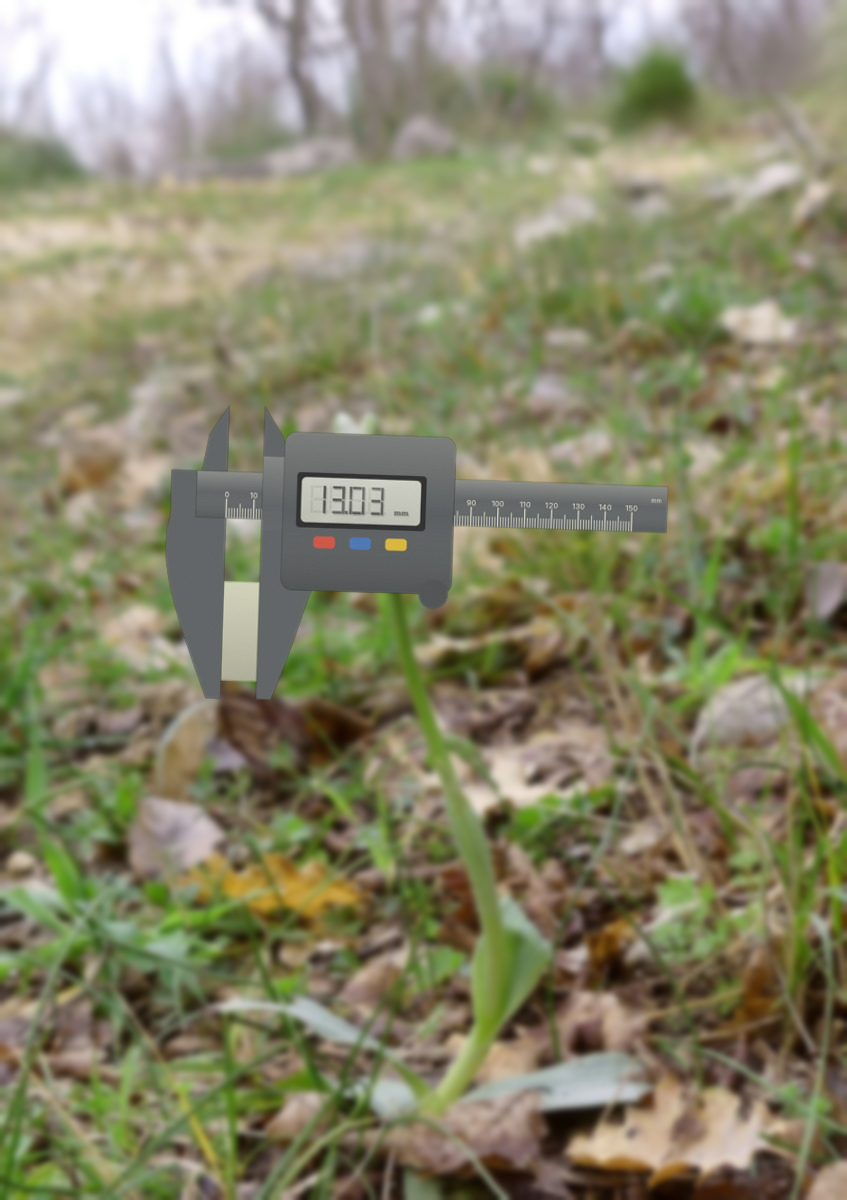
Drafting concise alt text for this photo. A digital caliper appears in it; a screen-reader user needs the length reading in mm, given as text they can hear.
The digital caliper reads 13.03 mm
